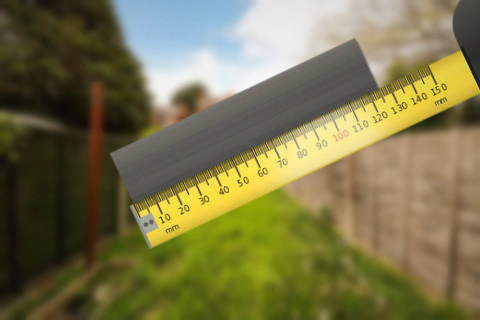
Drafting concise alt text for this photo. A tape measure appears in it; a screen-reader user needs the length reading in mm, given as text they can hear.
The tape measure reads 125 mm
